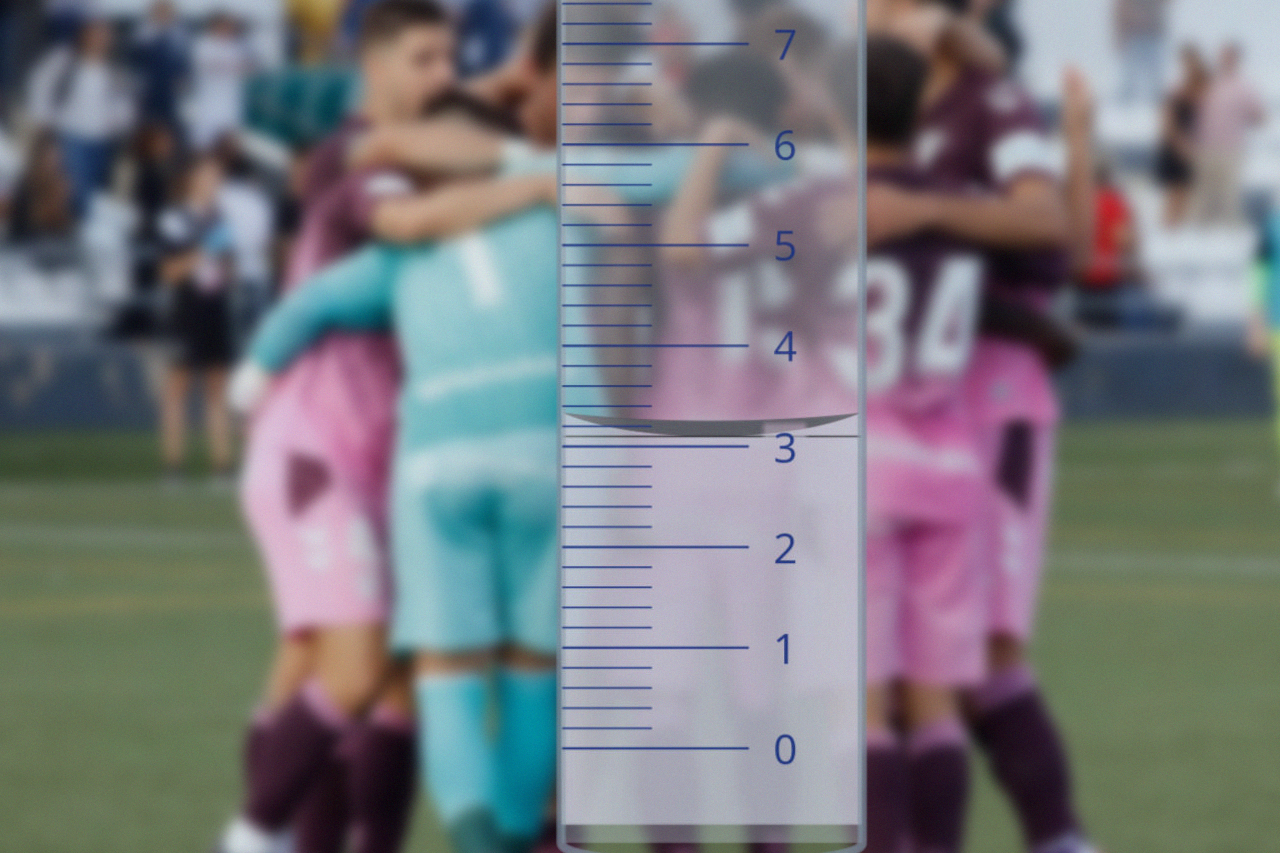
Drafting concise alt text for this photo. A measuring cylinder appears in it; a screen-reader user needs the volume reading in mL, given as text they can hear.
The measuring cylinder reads 3.1 mL
